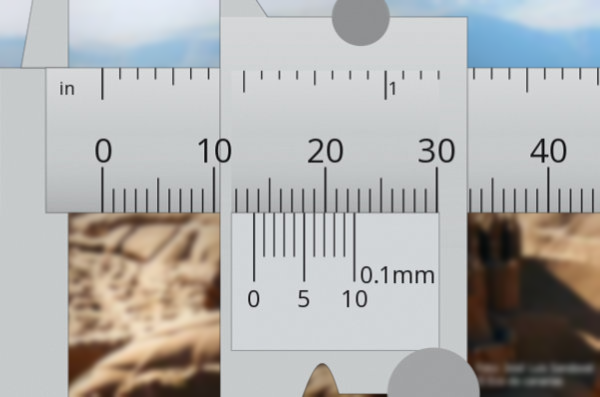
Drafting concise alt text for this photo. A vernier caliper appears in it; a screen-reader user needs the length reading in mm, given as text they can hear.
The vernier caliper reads 13.6 mm
